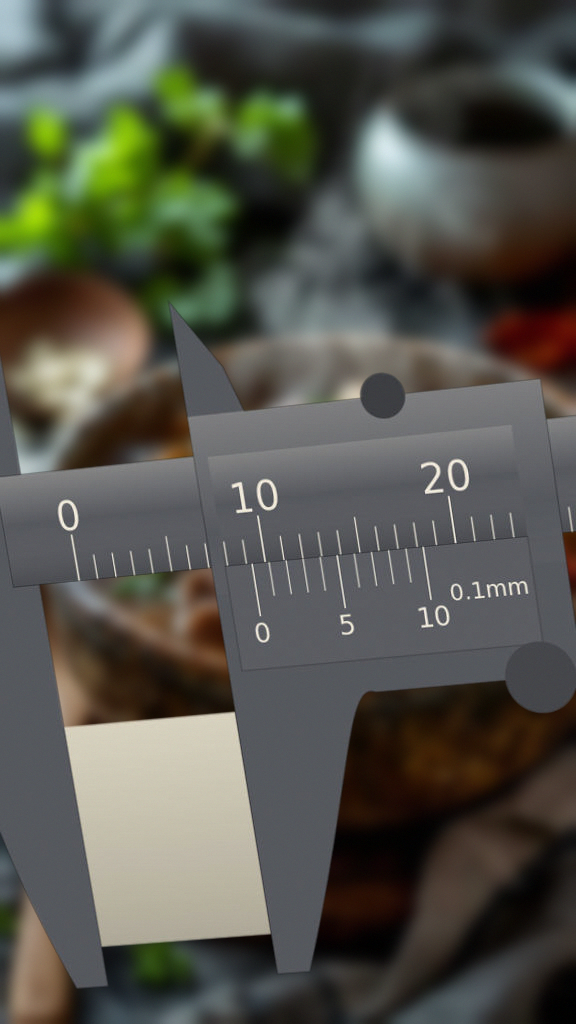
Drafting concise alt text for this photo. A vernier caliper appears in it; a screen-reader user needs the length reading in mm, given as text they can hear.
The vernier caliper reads 9.3 mm
